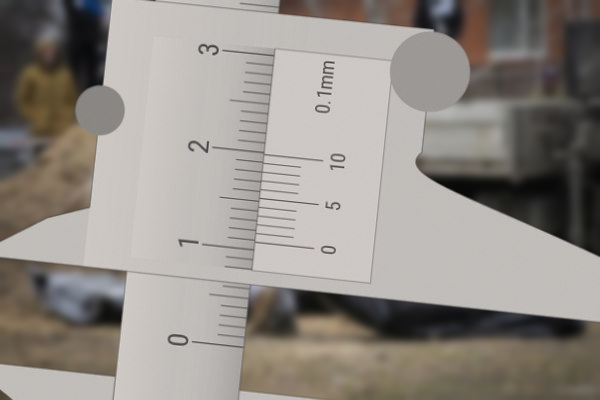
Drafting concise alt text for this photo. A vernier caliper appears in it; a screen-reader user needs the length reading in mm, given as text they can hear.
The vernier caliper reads 10.8 mm
